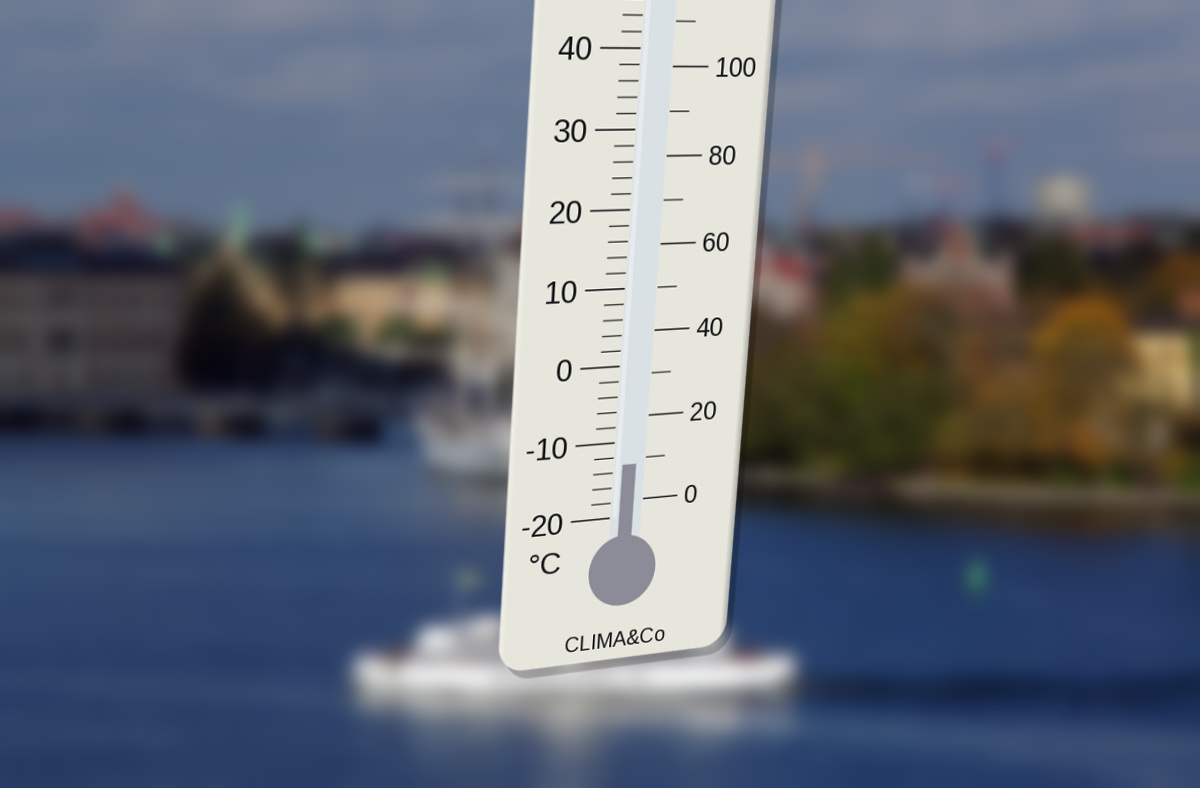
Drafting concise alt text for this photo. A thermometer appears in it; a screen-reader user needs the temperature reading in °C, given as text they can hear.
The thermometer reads -13 °C
